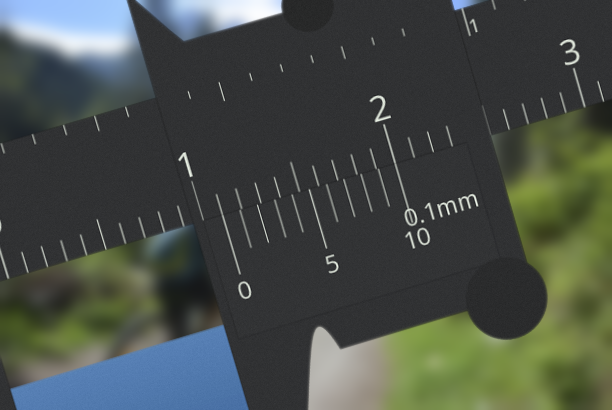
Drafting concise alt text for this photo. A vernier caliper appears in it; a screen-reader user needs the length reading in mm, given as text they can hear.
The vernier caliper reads 11.0 mm
